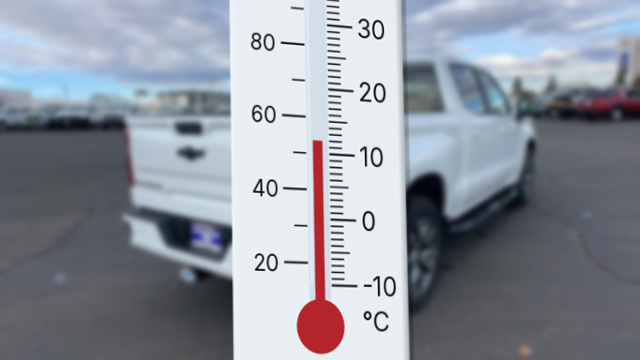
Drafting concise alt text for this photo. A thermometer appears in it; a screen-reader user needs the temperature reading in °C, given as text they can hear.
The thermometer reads 12 °C
